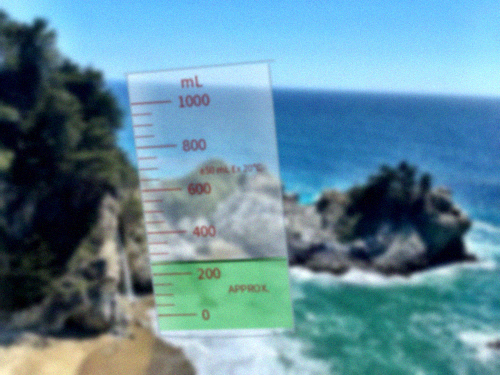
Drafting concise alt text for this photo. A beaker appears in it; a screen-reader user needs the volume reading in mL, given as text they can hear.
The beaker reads 250 mL
